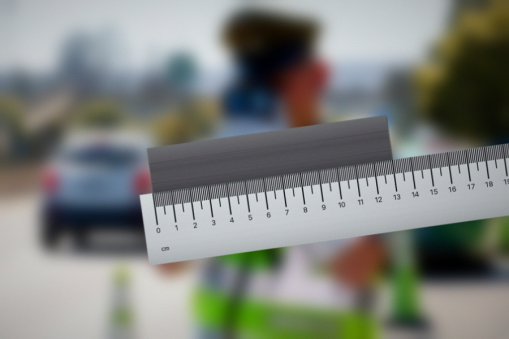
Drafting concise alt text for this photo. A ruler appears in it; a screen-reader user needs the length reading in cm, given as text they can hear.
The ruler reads 13 cm
